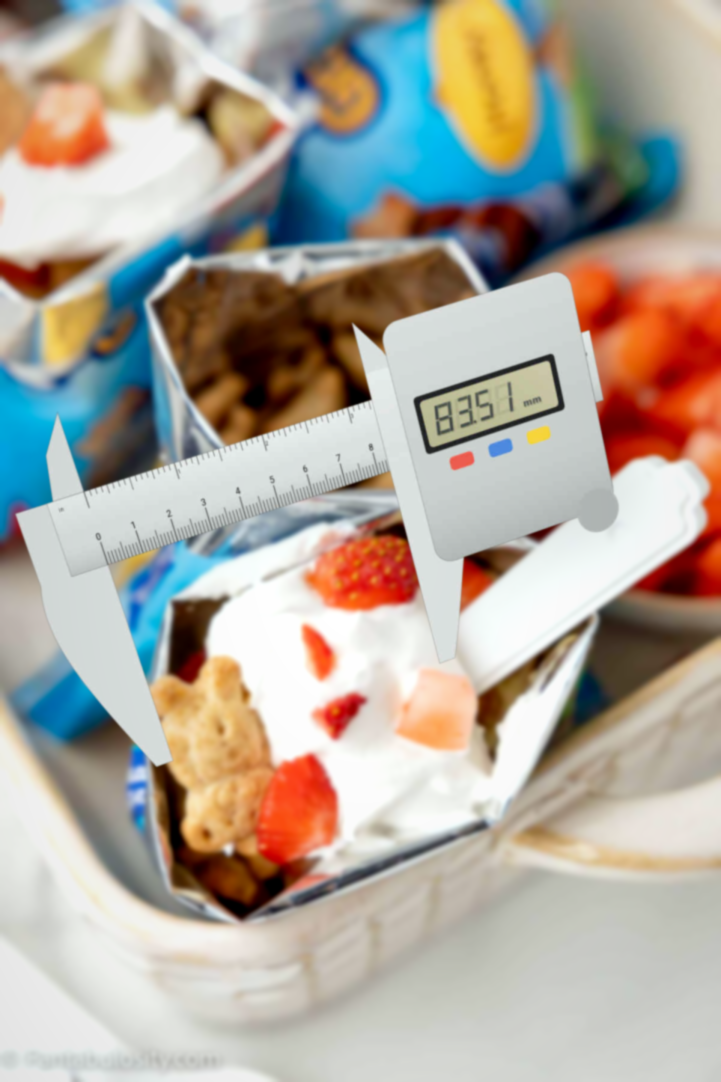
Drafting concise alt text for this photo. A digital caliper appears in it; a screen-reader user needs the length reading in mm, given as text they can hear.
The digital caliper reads 83.51 mm
